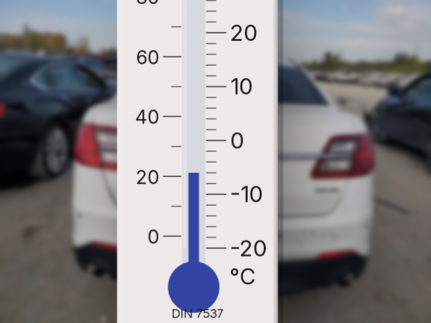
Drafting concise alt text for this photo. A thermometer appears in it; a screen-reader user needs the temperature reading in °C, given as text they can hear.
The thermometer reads -6 °C
